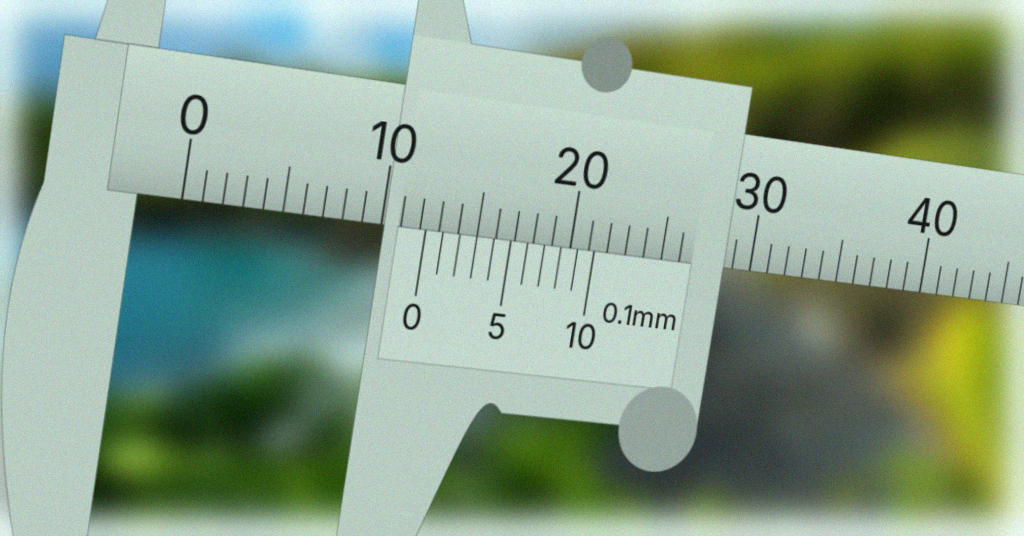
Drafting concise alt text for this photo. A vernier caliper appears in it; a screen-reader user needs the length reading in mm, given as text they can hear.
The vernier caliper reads 12.3 mm
